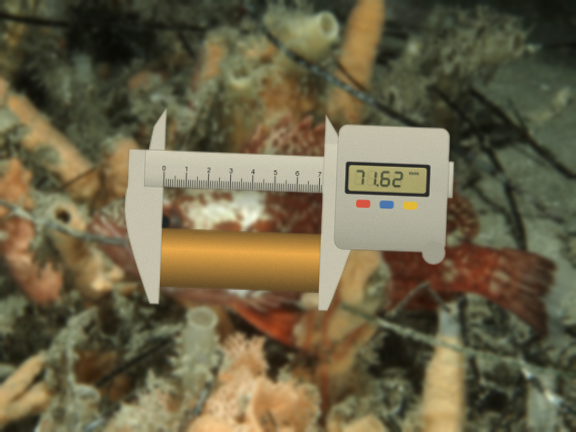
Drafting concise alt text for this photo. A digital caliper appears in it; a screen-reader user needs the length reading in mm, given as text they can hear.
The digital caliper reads 71.62 mm
